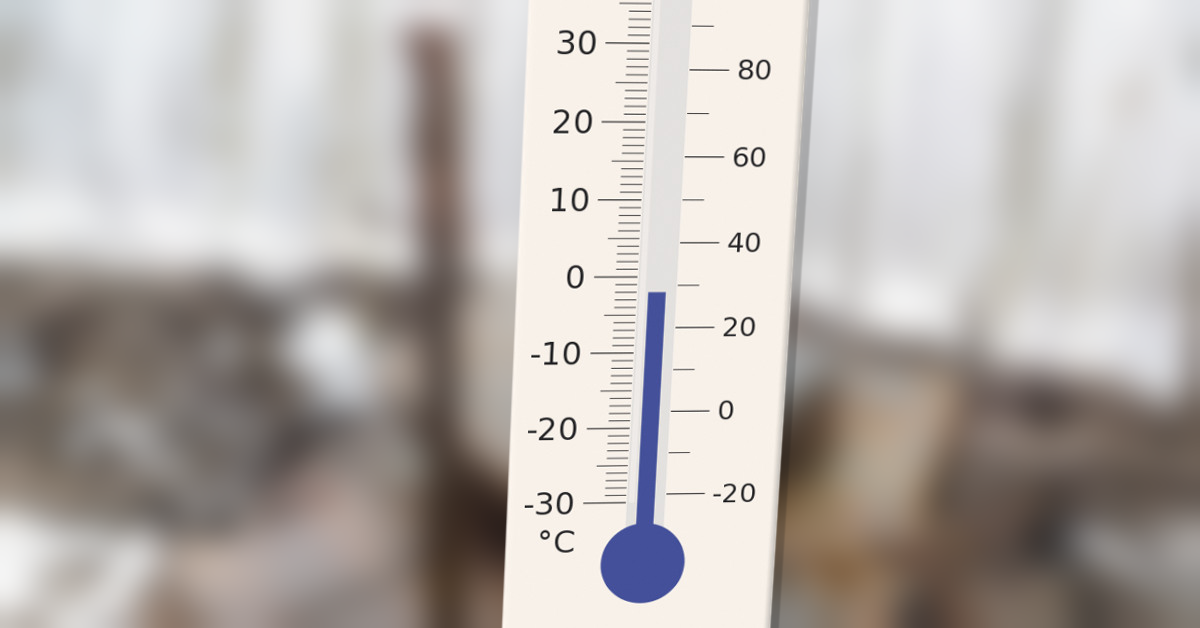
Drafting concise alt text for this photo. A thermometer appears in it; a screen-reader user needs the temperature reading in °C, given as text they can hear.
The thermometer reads -2 °C
